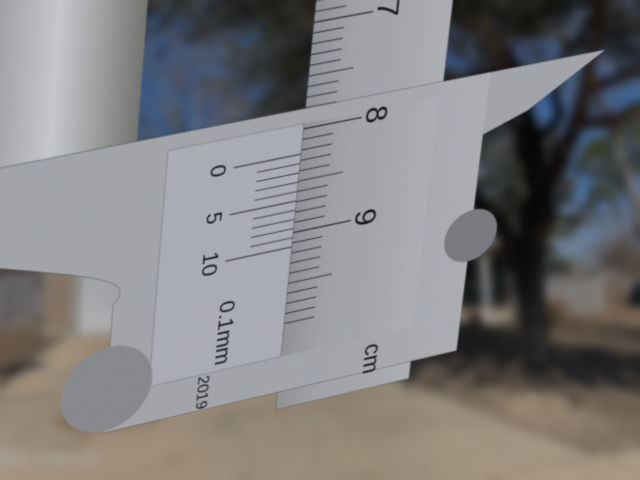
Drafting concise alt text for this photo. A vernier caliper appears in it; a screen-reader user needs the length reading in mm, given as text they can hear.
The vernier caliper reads 82.4 mm
